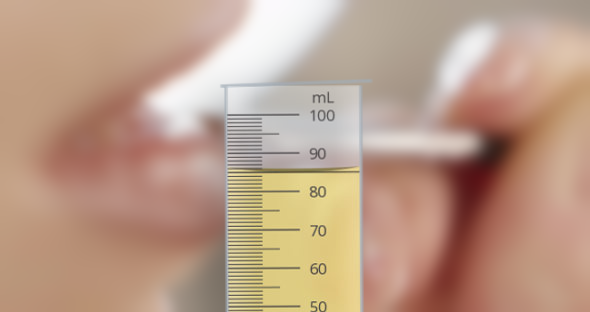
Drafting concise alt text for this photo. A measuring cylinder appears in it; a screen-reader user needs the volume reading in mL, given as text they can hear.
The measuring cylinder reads 85 mL
